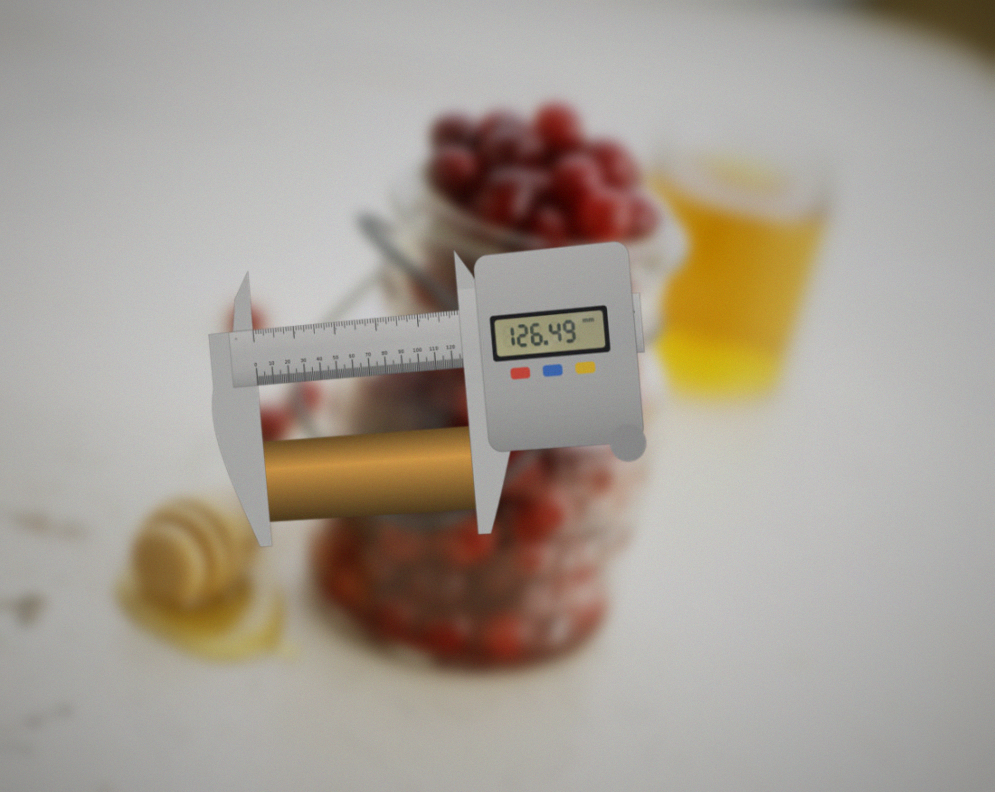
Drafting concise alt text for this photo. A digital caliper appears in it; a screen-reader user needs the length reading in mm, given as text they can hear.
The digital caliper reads 126.49 mm
